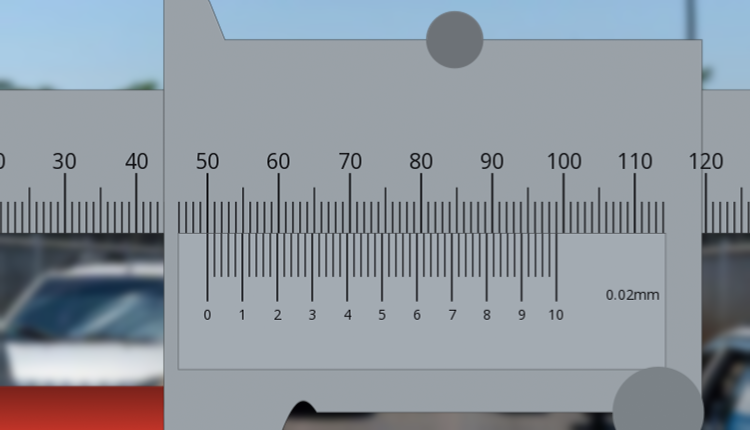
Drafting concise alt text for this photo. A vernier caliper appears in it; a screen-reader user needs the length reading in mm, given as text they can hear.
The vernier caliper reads 50.0 mm
